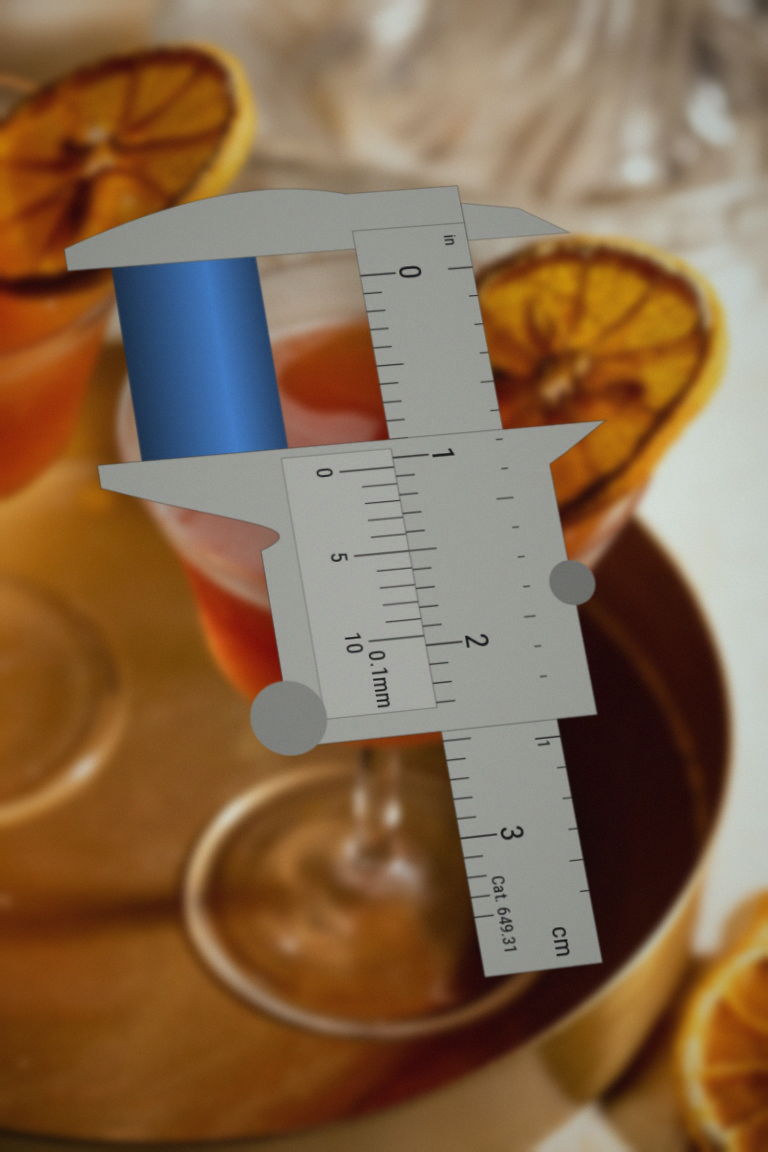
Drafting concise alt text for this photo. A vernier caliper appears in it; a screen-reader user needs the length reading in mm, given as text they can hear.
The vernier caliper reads 10.5 mm
